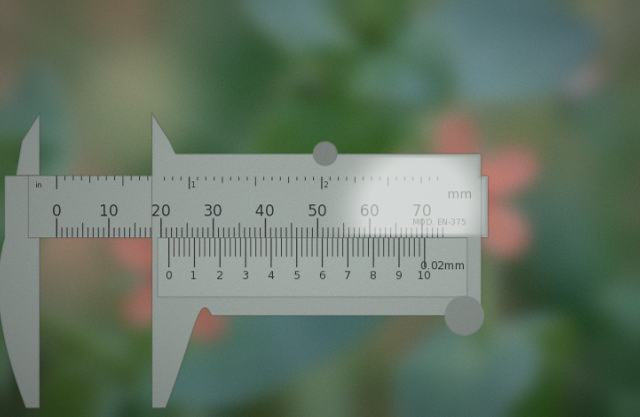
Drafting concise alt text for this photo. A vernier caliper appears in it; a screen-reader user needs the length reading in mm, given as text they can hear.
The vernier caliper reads 21.5 mm
